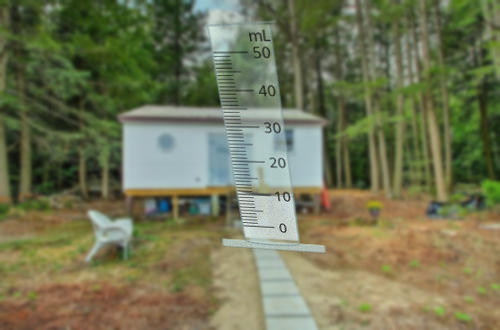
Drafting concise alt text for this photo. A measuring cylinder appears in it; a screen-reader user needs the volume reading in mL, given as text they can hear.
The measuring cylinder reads 10 mL
